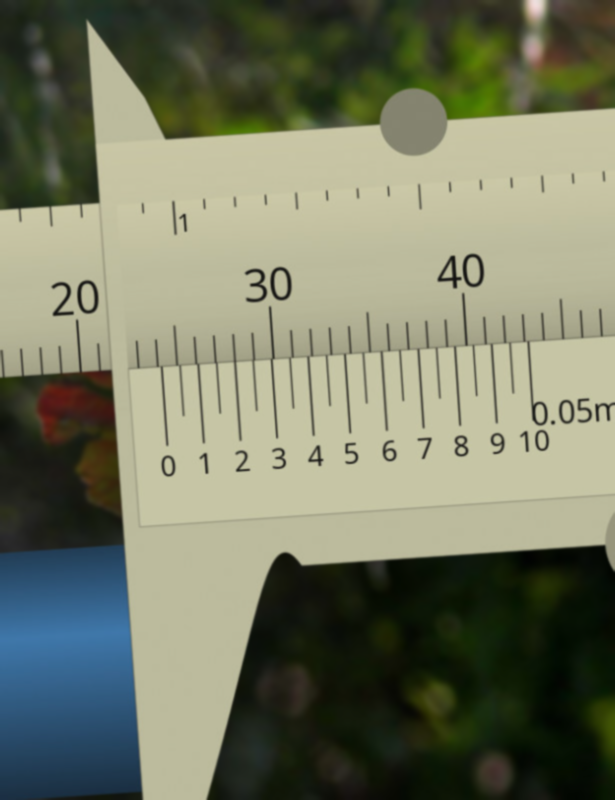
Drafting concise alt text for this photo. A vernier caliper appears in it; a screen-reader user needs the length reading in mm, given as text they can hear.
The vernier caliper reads 24.2 mm
